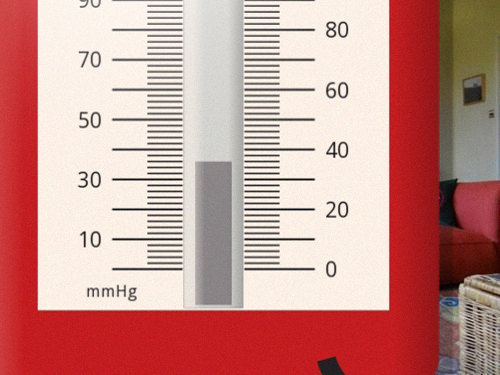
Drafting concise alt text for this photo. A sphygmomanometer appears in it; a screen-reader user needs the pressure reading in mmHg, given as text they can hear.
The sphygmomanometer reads 36 mmHg
